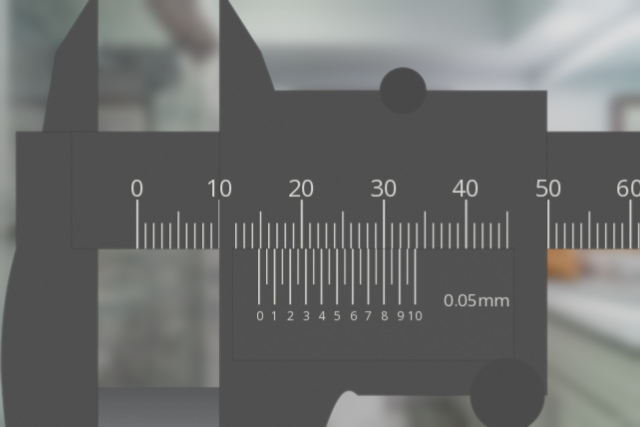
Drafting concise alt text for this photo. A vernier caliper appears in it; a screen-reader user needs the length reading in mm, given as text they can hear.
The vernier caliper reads 14.8 mm
